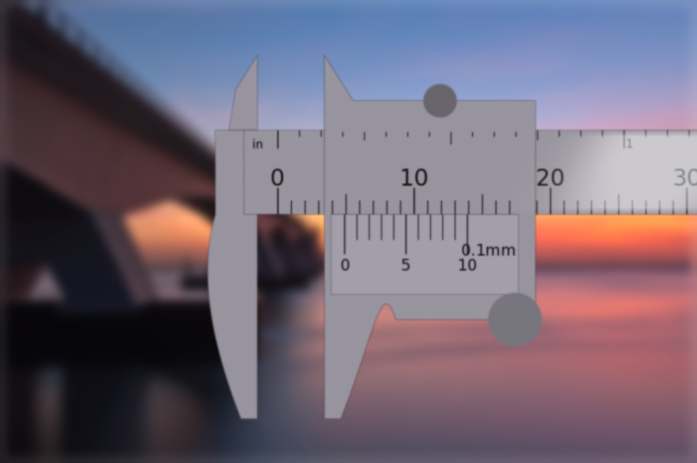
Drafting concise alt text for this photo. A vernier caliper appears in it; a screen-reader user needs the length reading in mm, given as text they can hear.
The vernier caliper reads 4.9 mm
